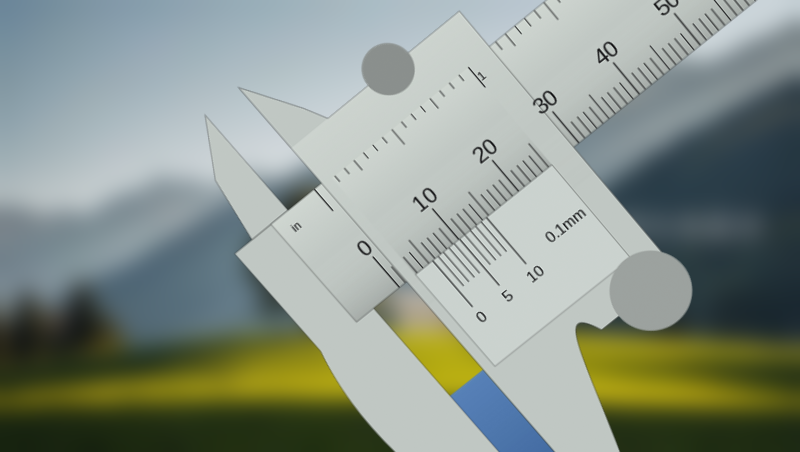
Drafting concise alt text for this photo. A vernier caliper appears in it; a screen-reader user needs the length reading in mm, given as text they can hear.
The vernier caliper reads 5.6 mm
